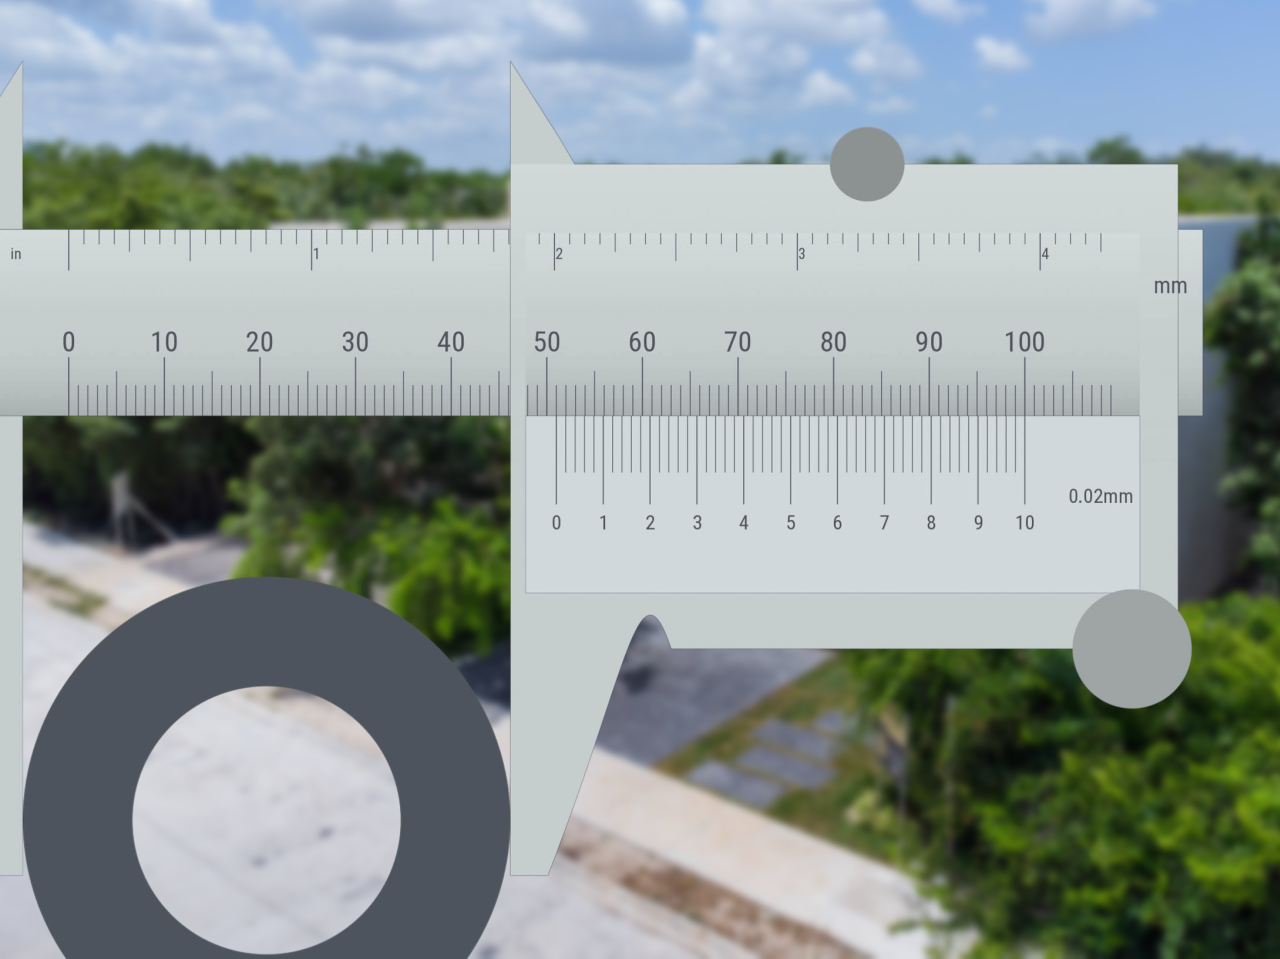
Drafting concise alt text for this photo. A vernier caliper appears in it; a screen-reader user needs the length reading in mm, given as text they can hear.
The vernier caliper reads 51.0 mm
